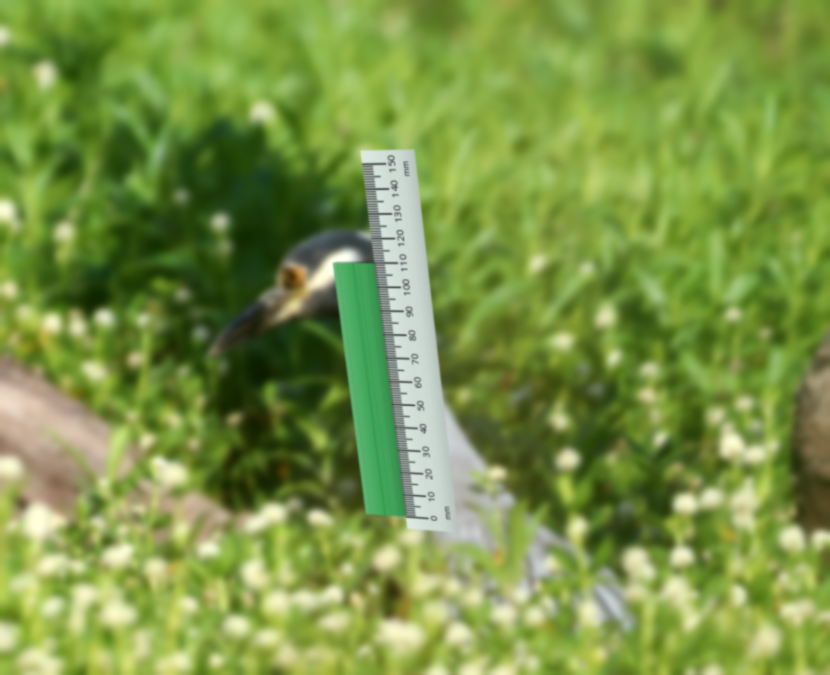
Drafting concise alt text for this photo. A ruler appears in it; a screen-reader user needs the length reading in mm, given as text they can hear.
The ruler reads 110 mm
